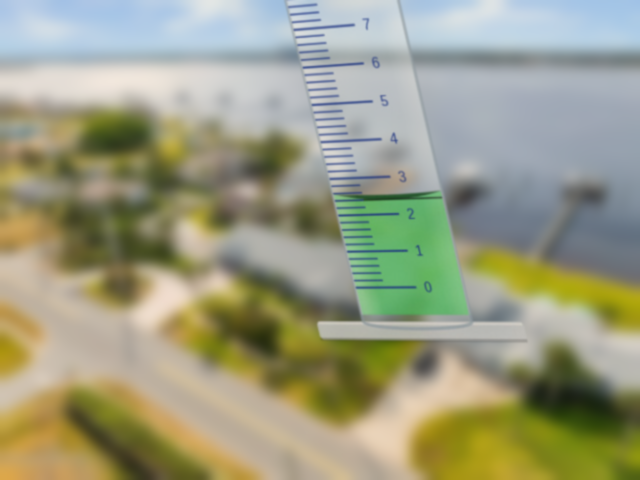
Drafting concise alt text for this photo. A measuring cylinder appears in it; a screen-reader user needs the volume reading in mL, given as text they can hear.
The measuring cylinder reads 2.4 mL
